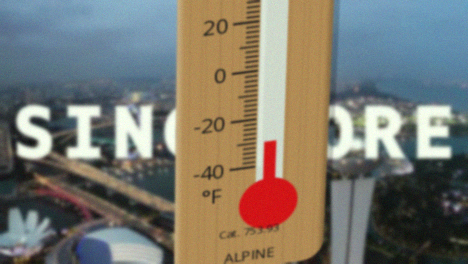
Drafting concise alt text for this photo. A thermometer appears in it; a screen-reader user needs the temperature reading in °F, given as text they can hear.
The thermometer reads -30 °F
